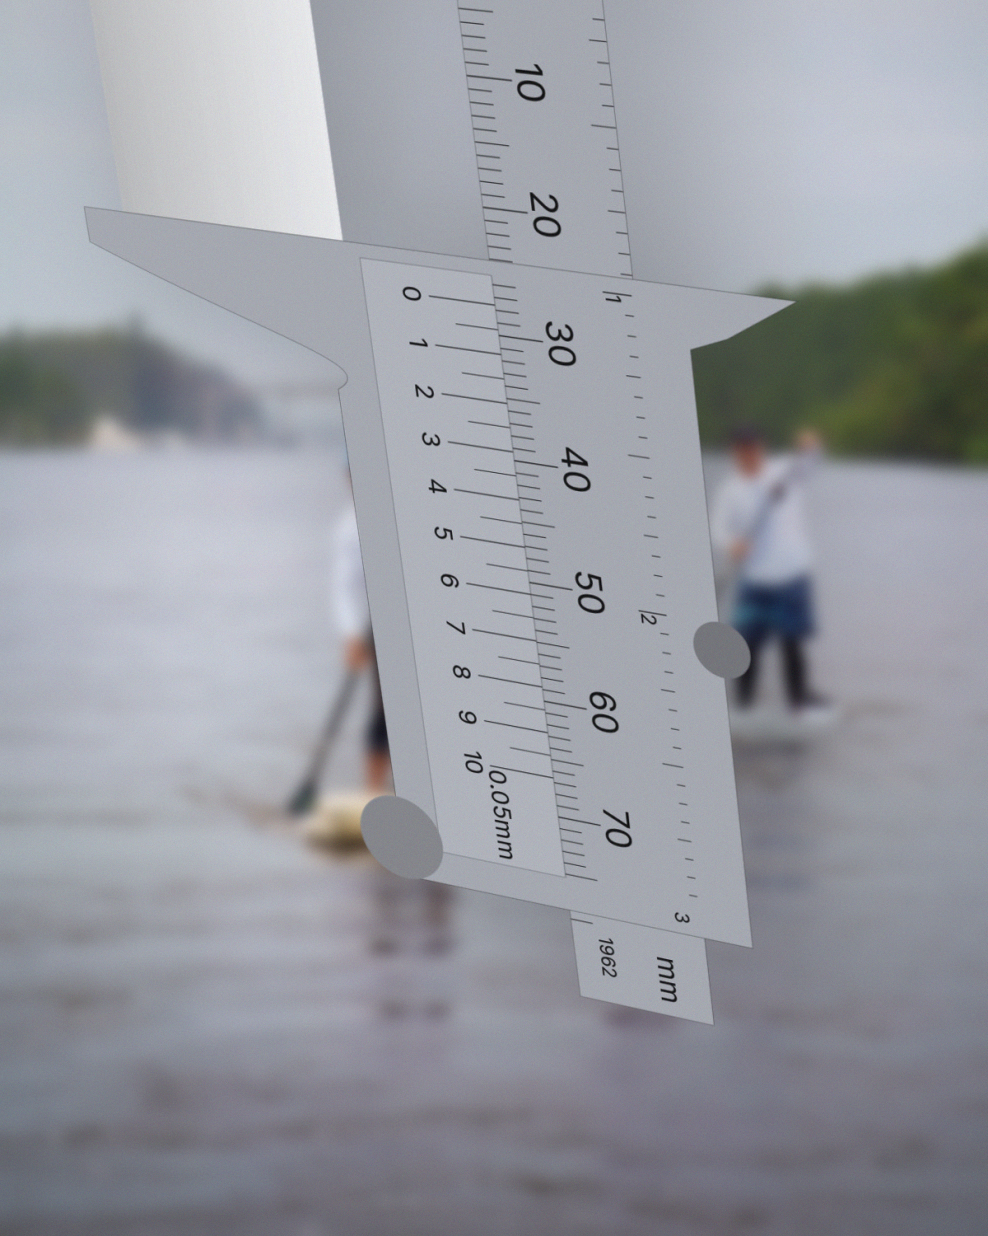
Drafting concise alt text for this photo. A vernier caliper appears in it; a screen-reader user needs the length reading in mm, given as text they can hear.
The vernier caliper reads 27.6 mm
